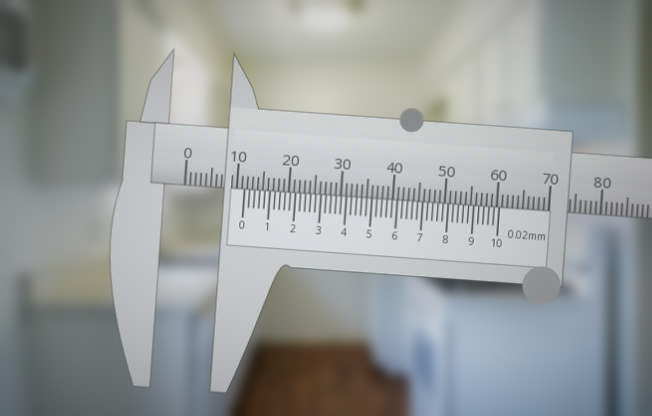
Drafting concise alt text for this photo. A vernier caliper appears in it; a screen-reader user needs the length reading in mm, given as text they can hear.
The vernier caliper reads 11.5 mm
